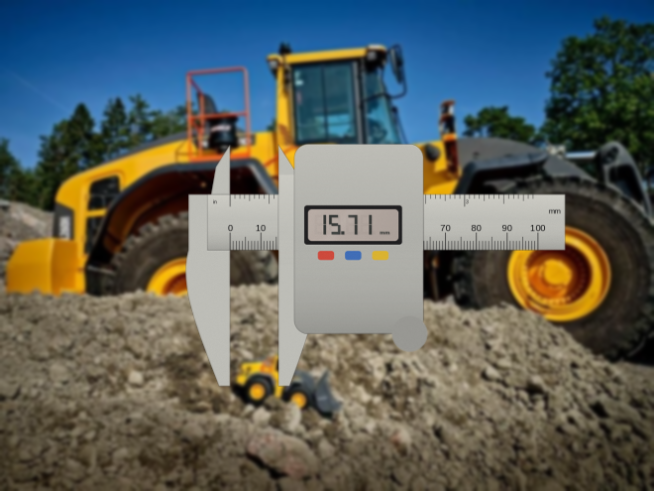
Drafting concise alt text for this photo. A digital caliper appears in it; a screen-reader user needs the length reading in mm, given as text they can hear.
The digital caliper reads 15.71 mm
